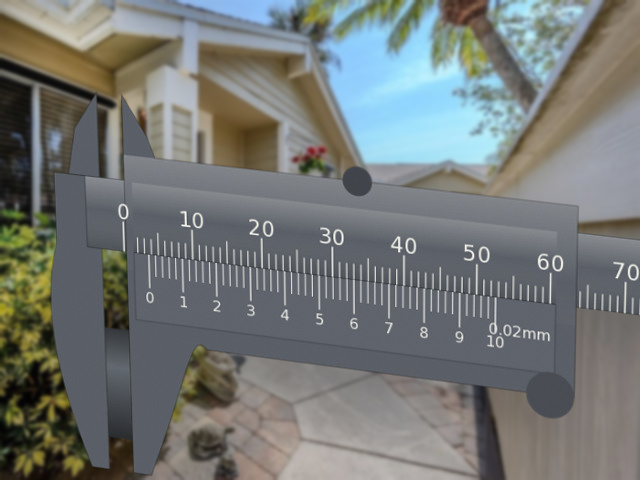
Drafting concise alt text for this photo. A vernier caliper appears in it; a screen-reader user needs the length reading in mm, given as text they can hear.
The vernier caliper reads 3.6 mm
